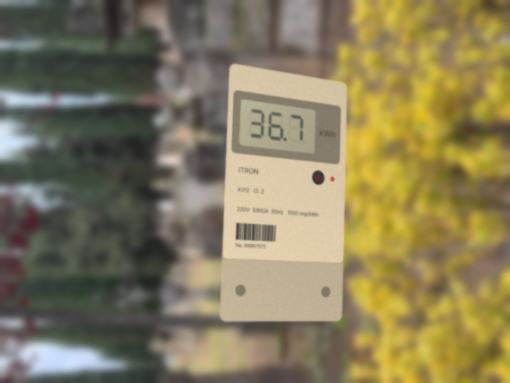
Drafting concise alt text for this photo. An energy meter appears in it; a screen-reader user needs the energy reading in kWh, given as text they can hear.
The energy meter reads 36.7 kWh
